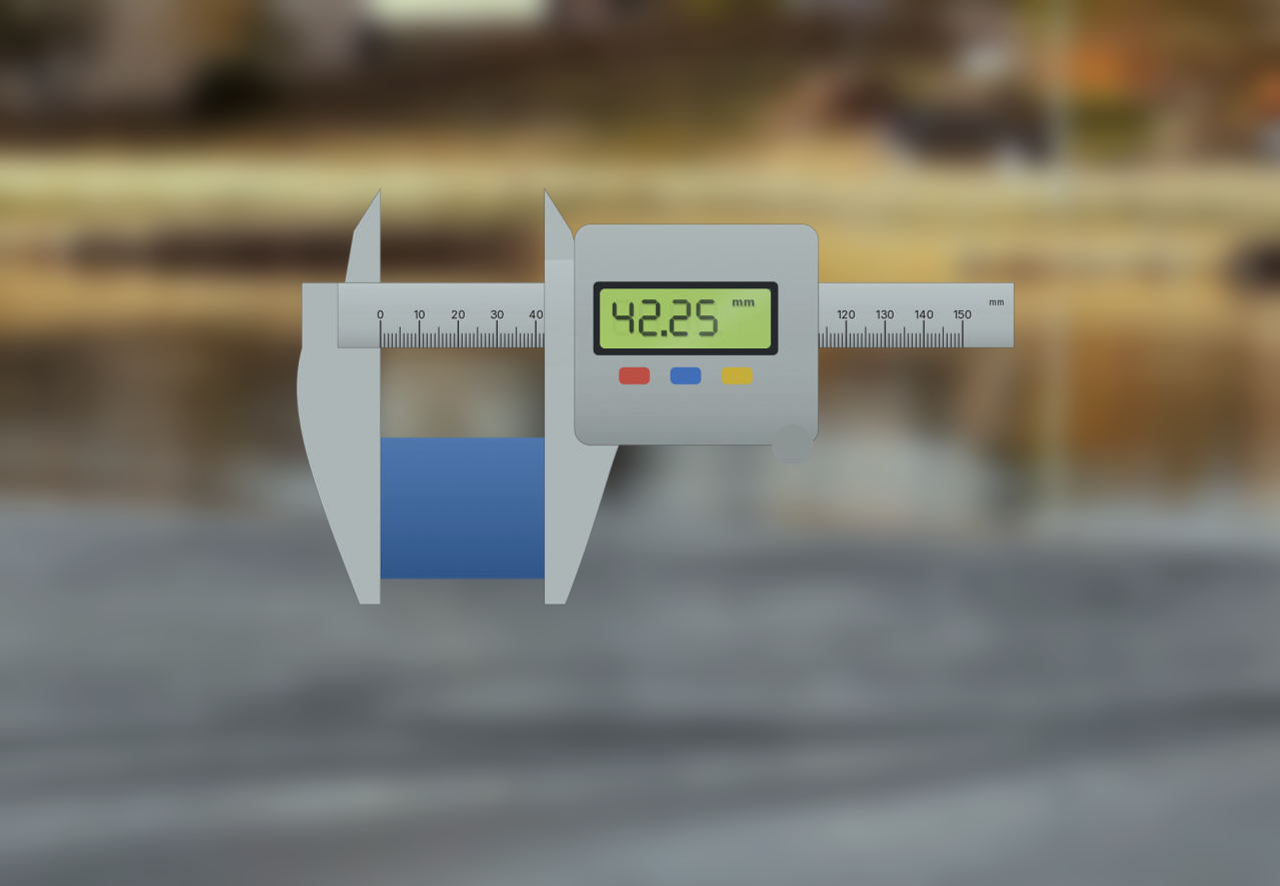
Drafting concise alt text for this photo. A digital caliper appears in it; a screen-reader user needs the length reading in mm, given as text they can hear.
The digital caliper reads 42.25 mm
